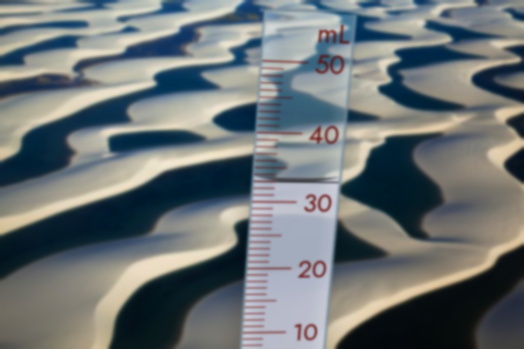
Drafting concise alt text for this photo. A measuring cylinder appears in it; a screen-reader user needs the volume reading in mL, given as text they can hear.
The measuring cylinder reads 33 mL
